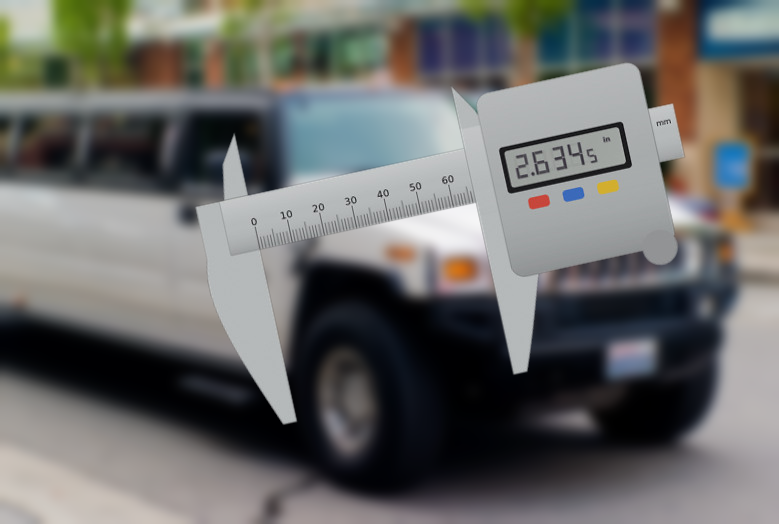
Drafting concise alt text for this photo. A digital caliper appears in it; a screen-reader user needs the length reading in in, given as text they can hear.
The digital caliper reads 2.6345 in
